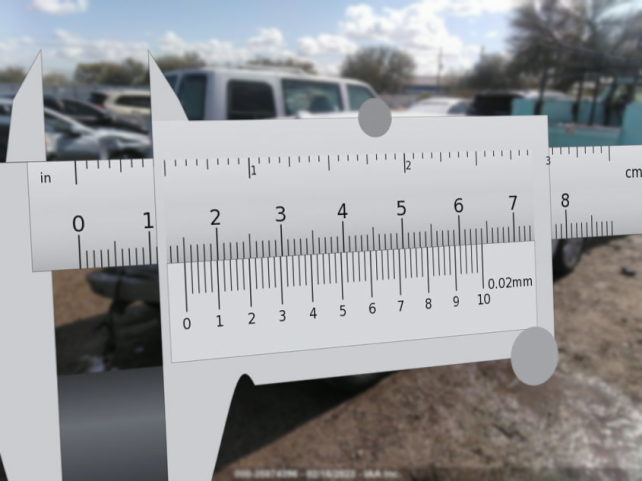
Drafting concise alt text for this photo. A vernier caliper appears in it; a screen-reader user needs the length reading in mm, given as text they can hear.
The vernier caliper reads 15.0 mm
